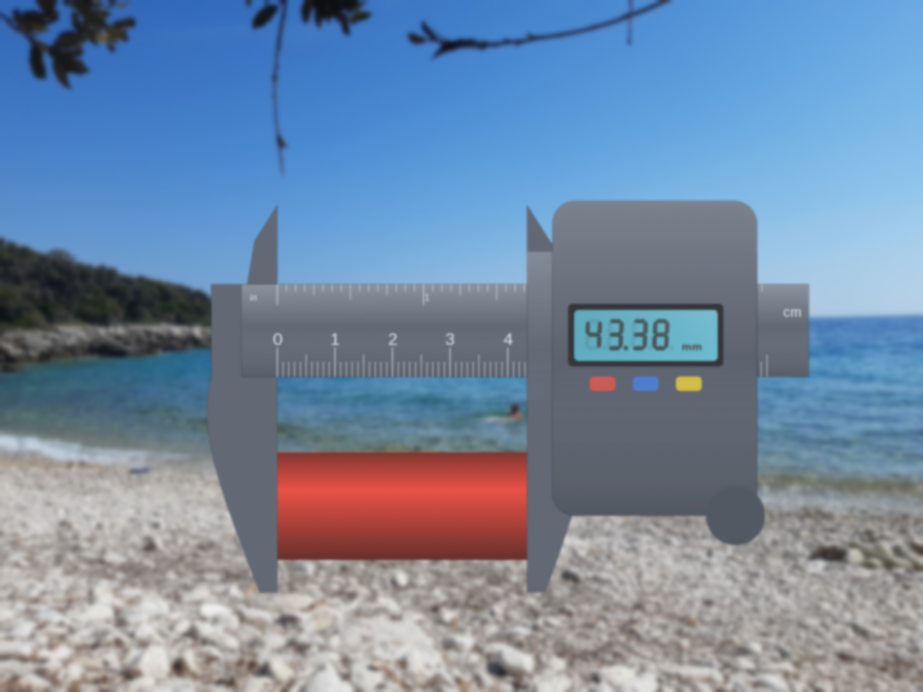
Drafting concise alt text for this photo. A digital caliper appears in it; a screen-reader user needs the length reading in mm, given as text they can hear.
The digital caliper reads 43.38 mm
